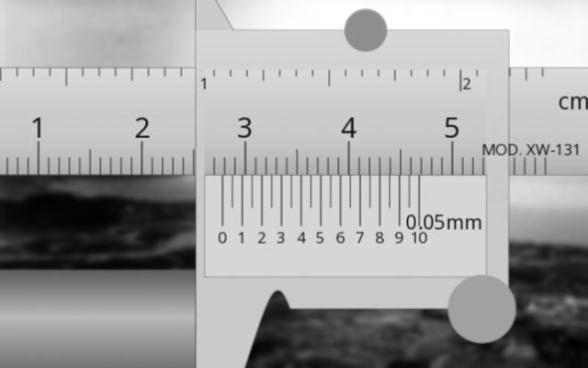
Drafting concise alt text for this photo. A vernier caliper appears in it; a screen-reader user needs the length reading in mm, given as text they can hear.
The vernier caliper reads 27.8 mm
